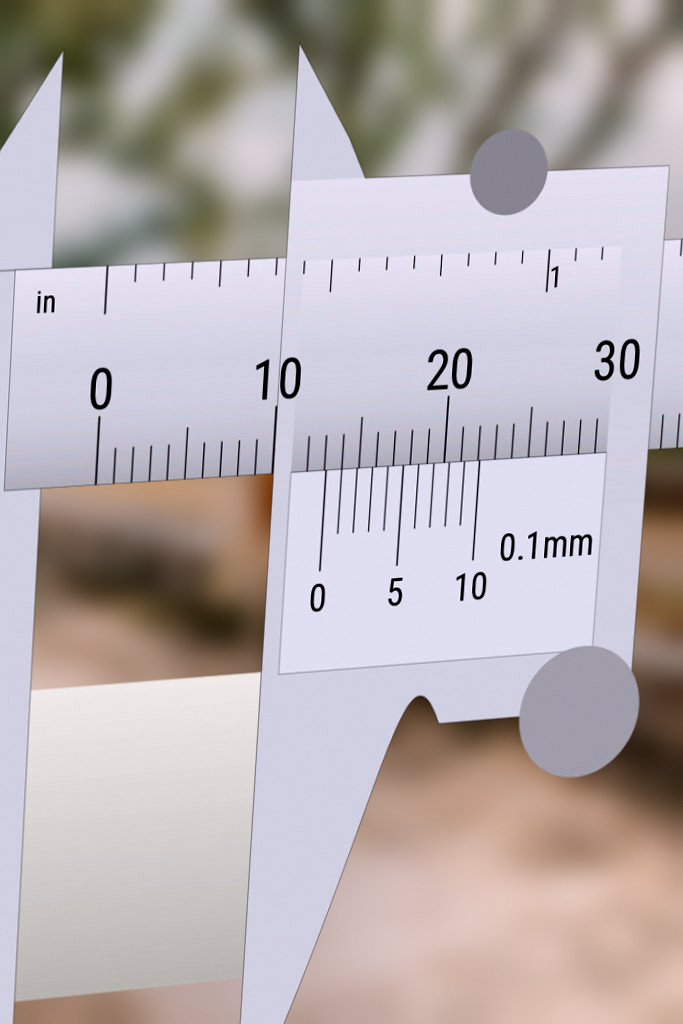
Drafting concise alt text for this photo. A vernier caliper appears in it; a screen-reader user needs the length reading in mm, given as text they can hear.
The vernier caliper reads 13.1 mm
